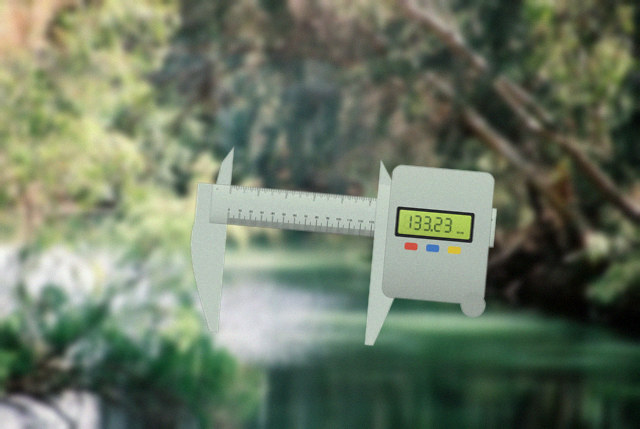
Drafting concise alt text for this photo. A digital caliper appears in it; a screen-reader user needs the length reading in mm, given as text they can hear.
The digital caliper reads 133.23 mm
